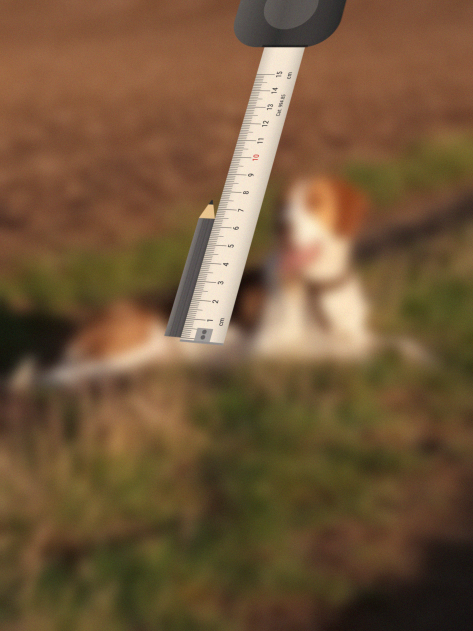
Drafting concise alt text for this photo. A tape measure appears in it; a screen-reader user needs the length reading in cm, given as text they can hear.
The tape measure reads 7.5 cm
